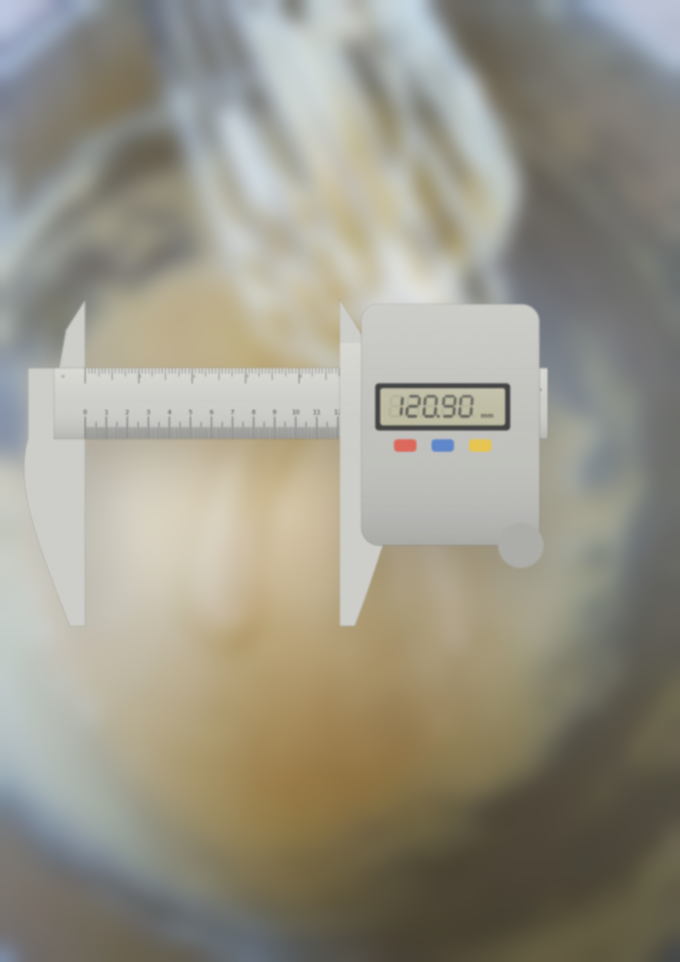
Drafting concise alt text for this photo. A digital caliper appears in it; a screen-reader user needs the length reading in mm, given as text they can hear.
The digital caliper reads 120.90 mm
